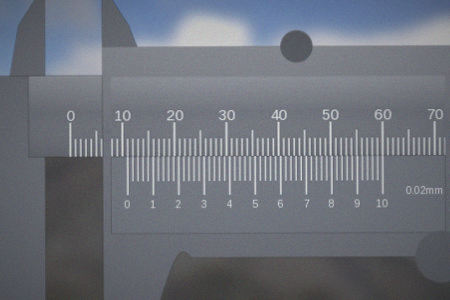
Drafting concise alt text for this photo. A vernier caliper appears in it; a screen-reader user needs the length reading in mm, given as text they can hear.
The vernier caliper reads 11.0 mm
